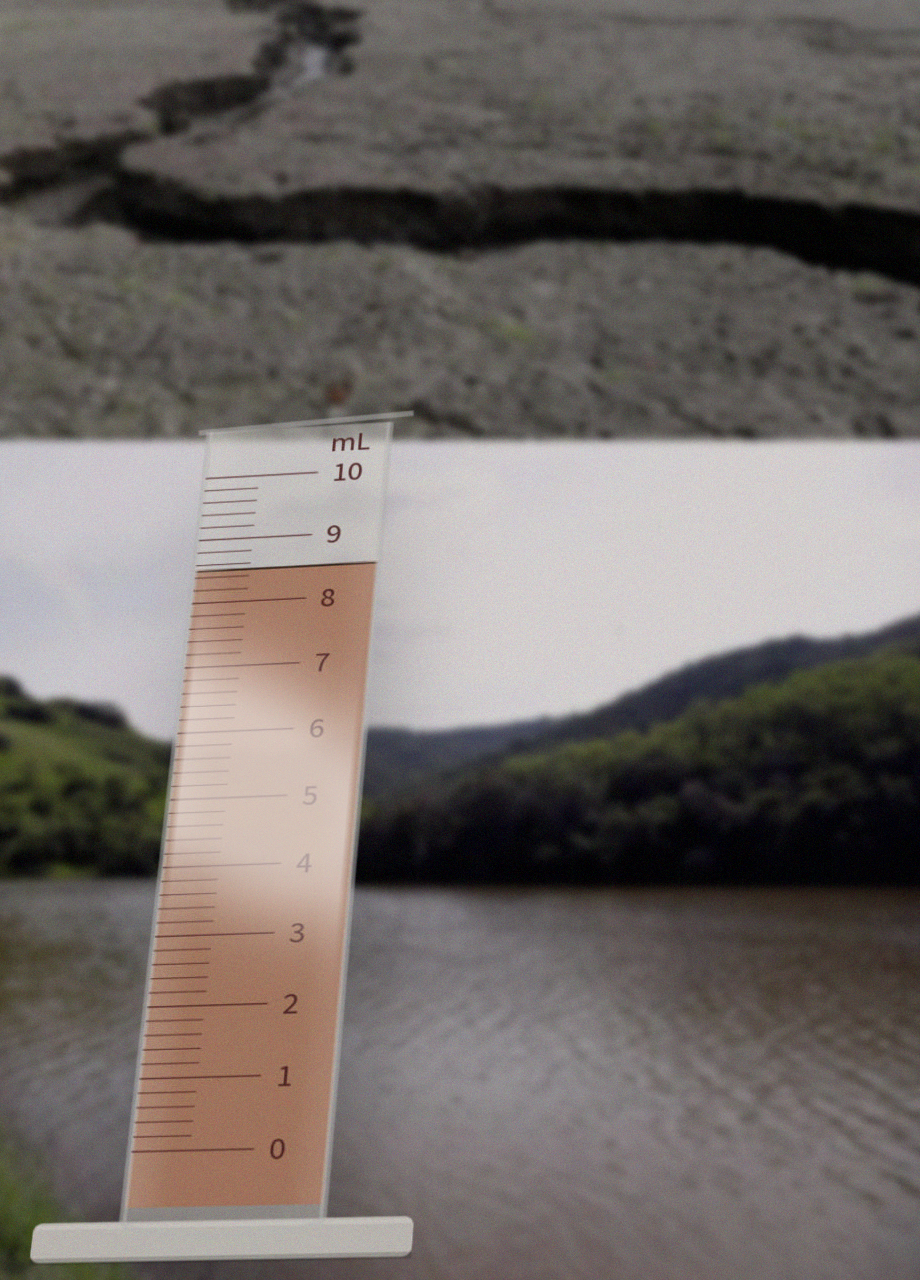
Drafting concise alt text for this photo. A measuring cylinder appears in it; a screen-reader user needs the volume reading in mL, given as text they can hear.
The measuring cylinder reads 8.5 mL
